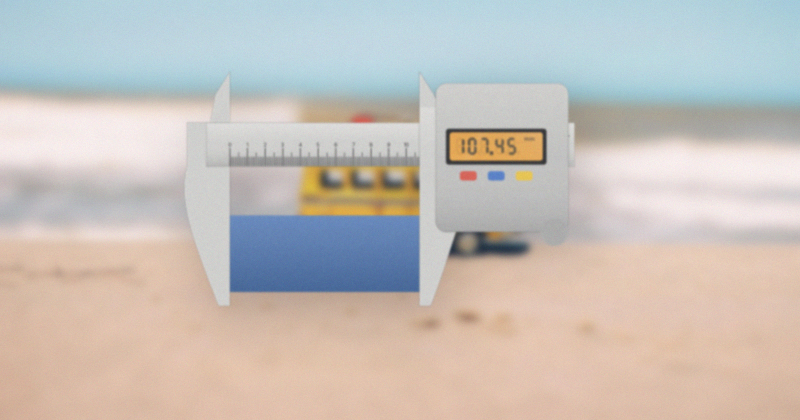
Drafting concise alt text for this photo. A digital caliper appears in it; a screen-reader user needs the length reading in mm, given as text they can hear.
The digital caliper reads 107.45 mm
